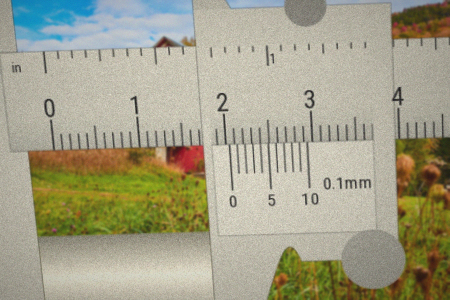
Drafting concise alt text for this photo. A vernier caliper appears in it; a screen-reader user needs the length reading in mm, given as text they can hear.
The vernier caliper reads 20.4 mm
